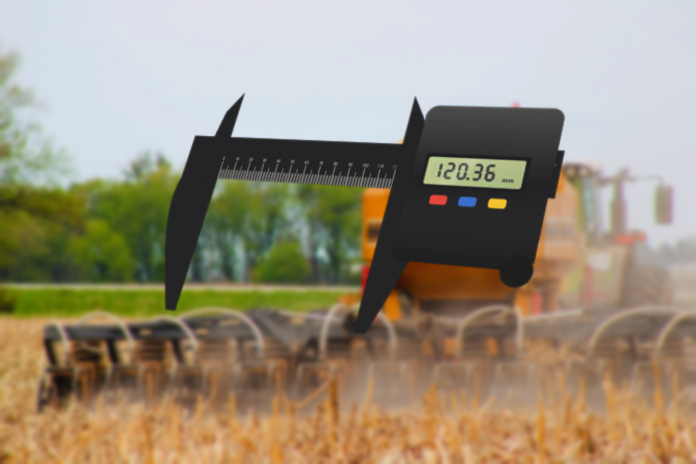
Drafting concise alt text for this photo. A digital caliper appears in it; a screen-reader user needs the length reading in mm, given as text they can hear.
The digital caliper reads 120.36 mm
